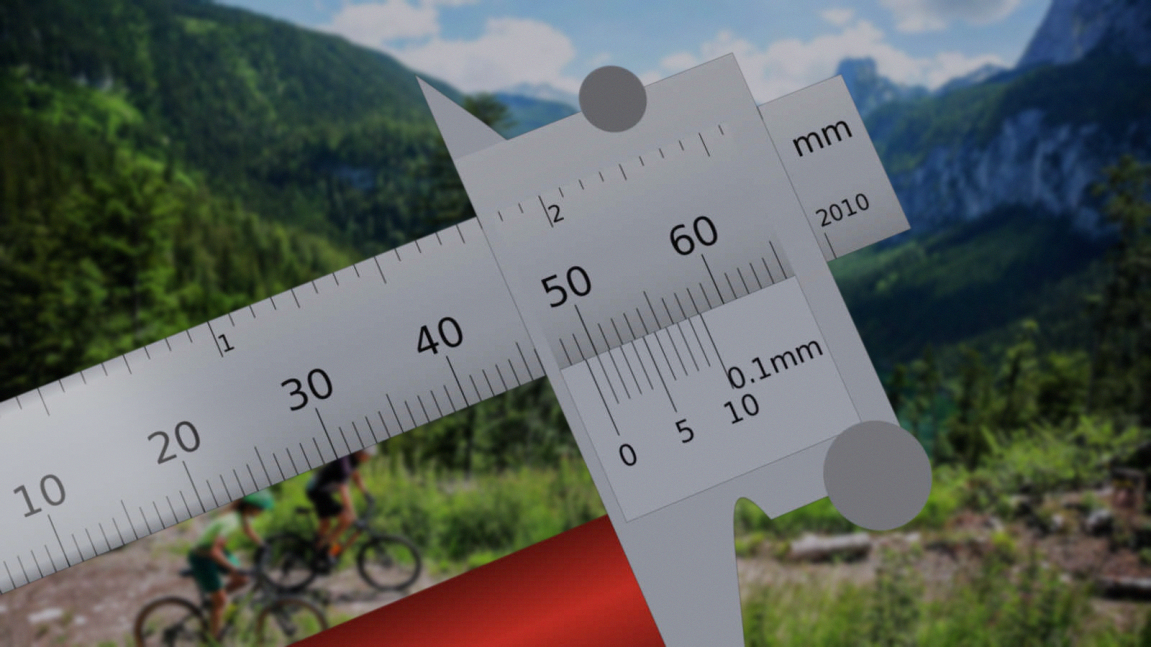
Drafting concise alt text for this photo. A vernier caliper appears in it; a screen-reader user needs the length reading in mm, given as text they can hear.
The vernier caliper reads 49.1 mm
